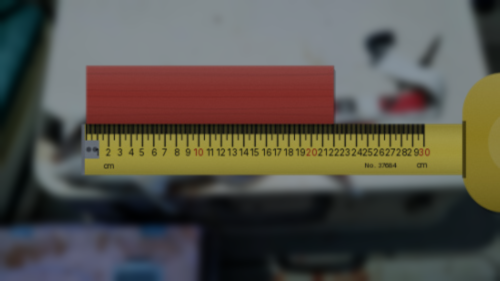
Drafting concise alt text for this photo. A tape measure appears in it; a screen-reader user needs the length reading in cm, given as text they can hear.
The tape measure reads 22 cm
